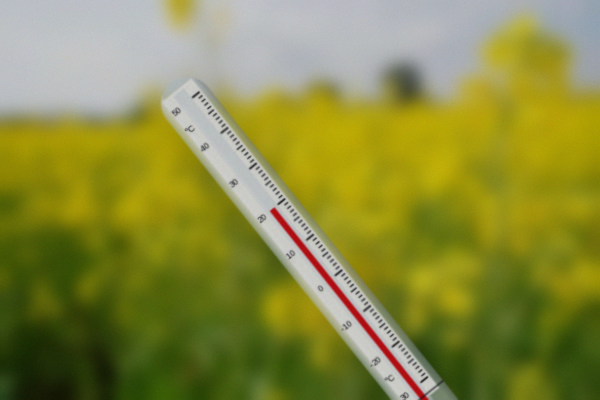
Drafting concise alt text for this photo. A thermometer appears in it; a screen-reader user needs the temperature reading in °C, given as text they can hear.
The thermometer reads 20 °C
